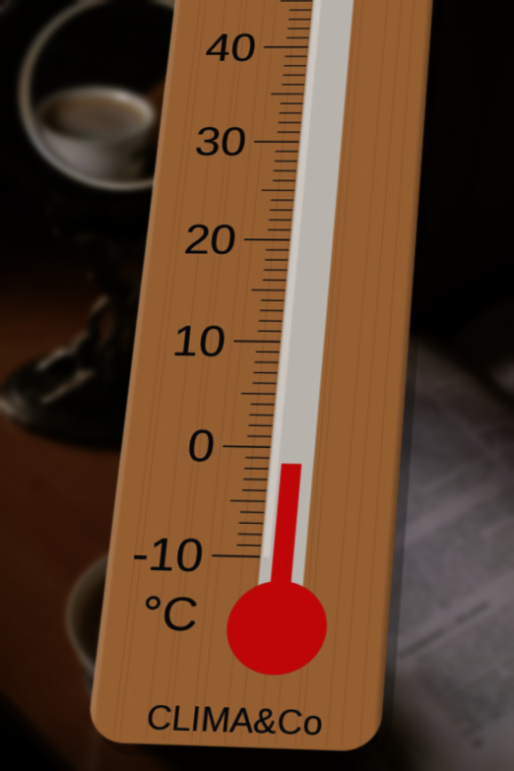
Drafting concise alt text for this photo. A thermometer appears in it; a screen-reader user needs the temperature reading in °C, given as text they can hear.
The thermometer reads -1.5 °C
